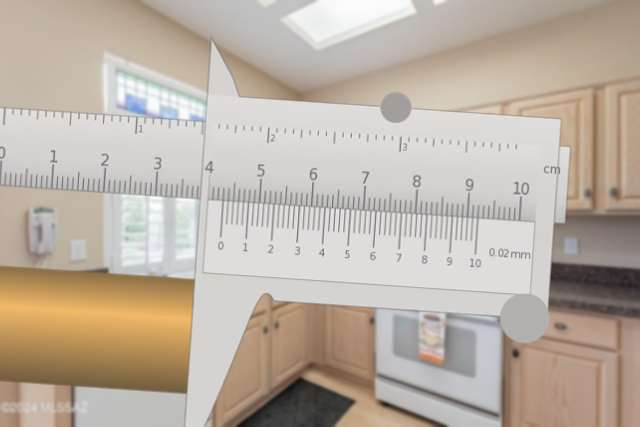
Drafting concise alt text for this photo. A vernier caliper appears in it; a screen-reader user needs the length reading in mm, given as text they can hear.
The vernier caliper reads 43.0 mm
